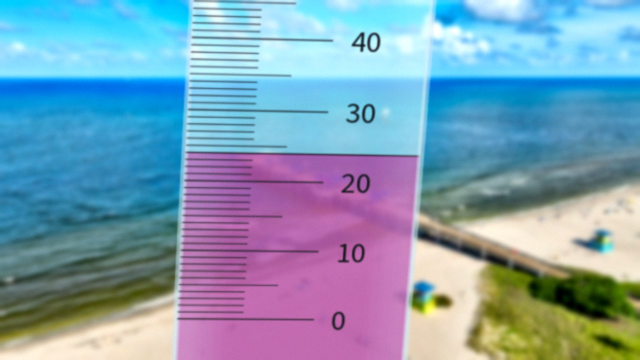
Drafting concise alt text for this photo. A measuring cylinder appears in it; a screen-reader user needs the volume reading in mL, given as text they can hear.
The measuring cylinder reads 24 mL
